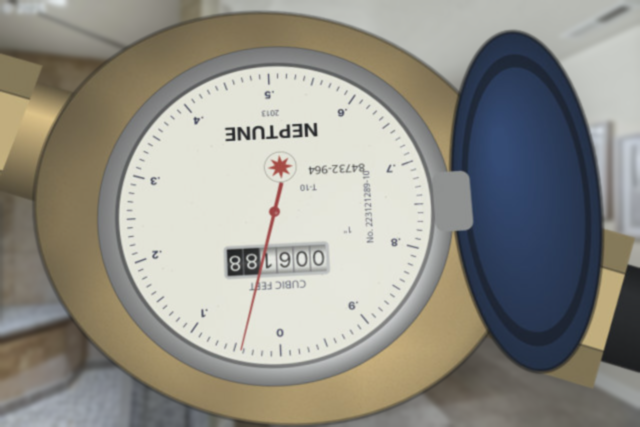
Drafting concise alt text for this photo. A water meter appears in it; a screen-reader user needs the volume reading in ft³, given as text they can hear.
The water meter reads 6188.04 ft³
